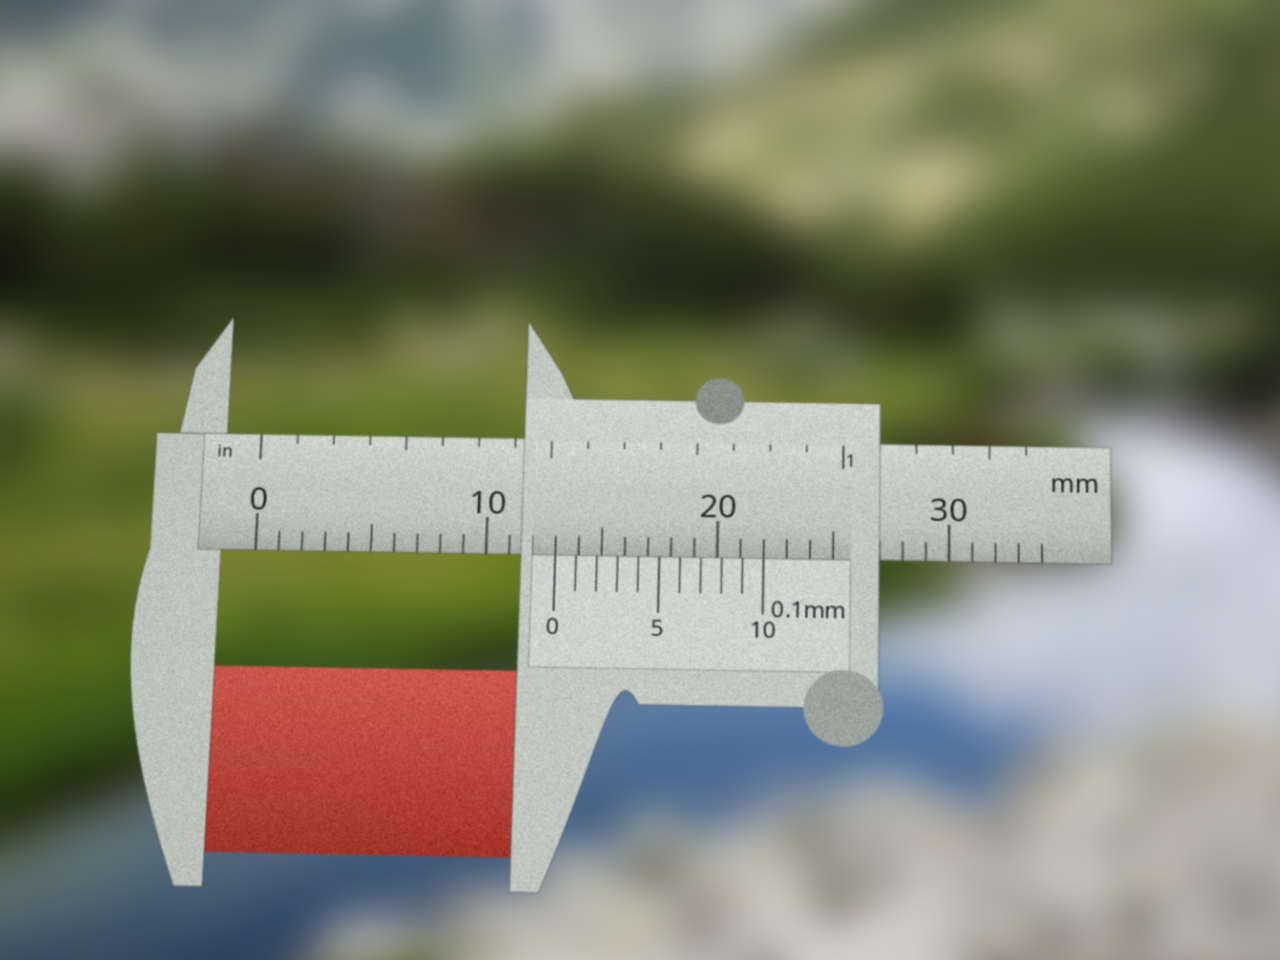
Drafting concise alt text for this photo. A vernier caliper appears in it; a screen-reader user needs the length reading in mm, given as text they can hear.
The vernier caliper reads 13.0 mm
